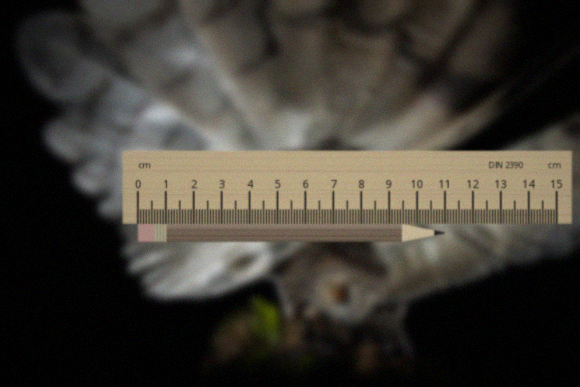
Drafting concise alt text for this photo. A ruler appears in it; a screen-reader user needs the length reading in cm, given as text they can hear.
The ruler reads 11 cm
